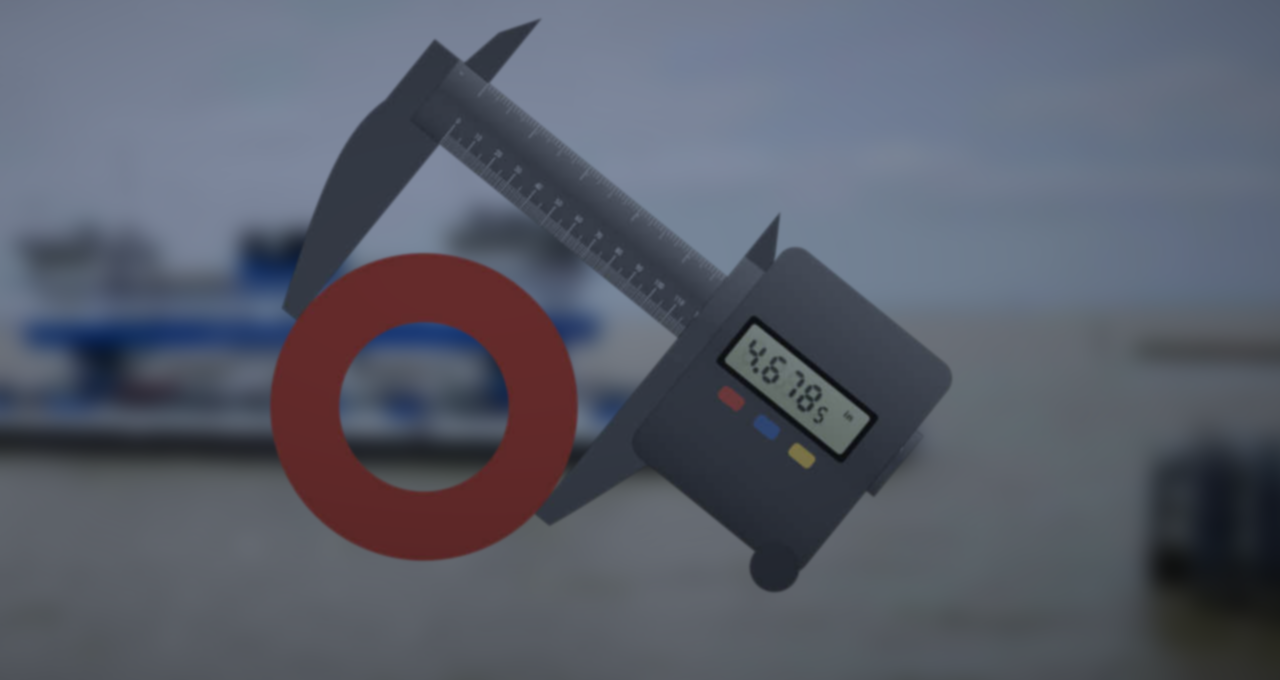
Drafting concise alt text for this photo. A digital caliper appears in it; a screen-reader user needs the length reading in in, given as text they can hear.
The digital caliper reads 4.6785 in
